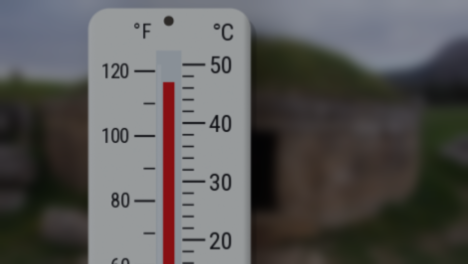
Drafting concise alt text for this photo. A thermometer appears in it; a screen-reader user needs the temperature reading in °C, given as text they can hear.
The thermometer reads 47 °C
